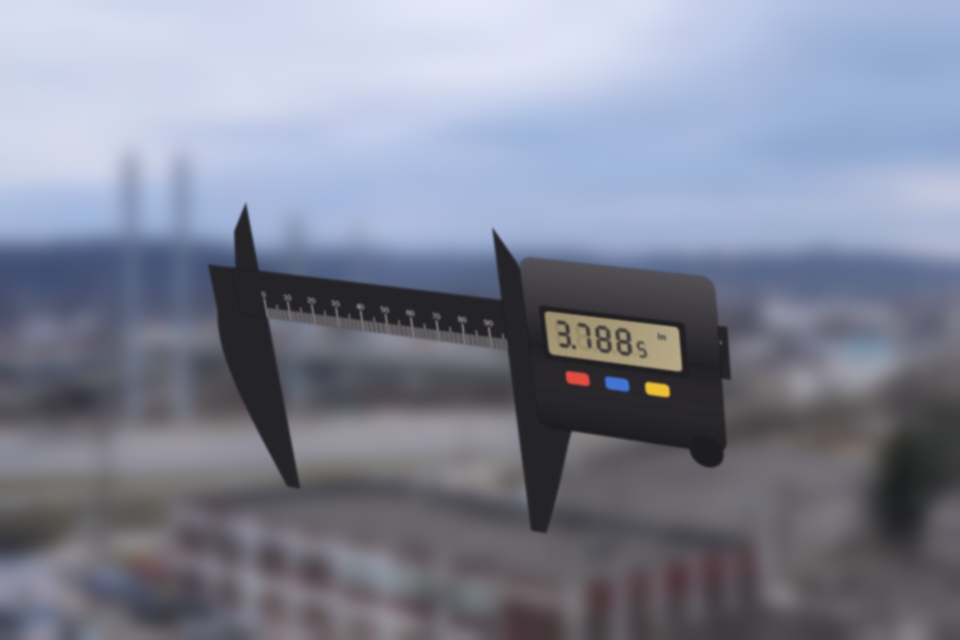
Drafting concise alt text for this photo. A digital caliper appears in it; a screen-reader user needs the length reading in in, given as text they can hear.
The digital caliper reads 3.7885 in
